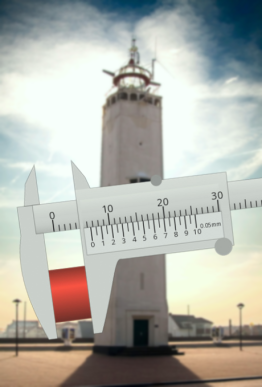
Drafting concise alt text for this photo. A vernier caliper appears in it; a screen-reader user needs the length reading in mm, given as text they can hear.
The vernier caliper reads 6.6 mm
